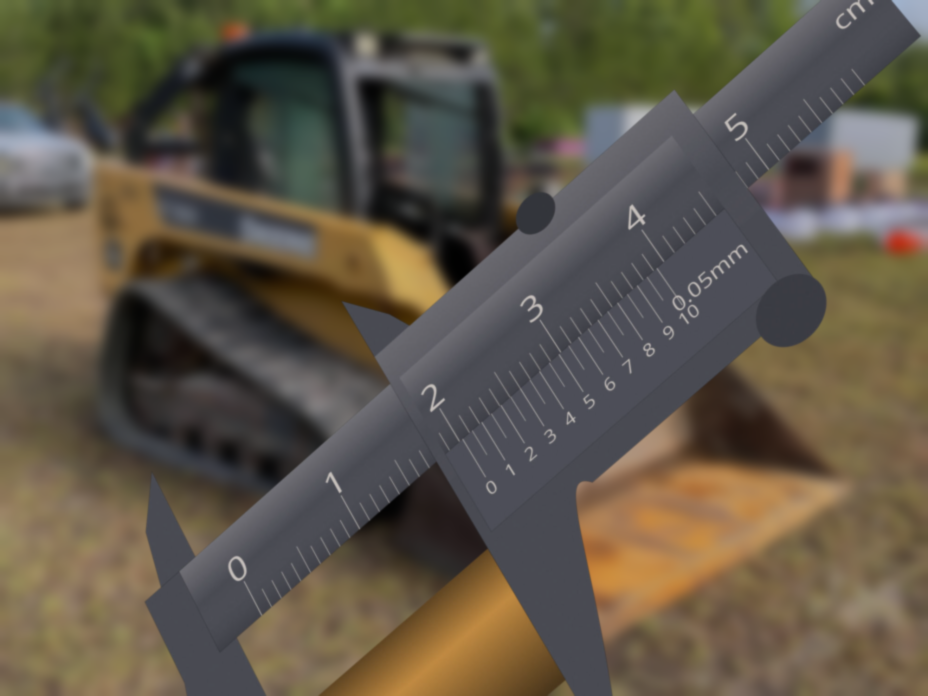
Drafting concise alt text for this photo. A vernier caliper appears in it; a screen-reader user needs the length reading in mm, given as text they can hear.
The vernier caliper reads 20.3 mm
